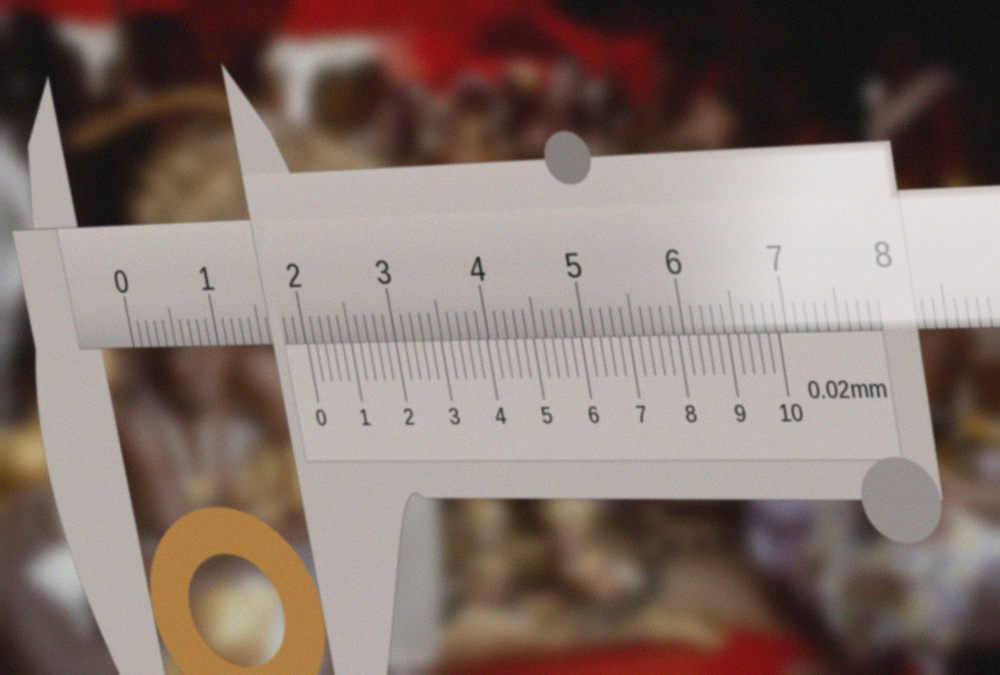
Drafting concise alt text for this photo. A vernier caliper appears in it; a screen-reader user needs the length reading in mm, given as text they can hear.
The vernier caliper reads 20.2 mm
